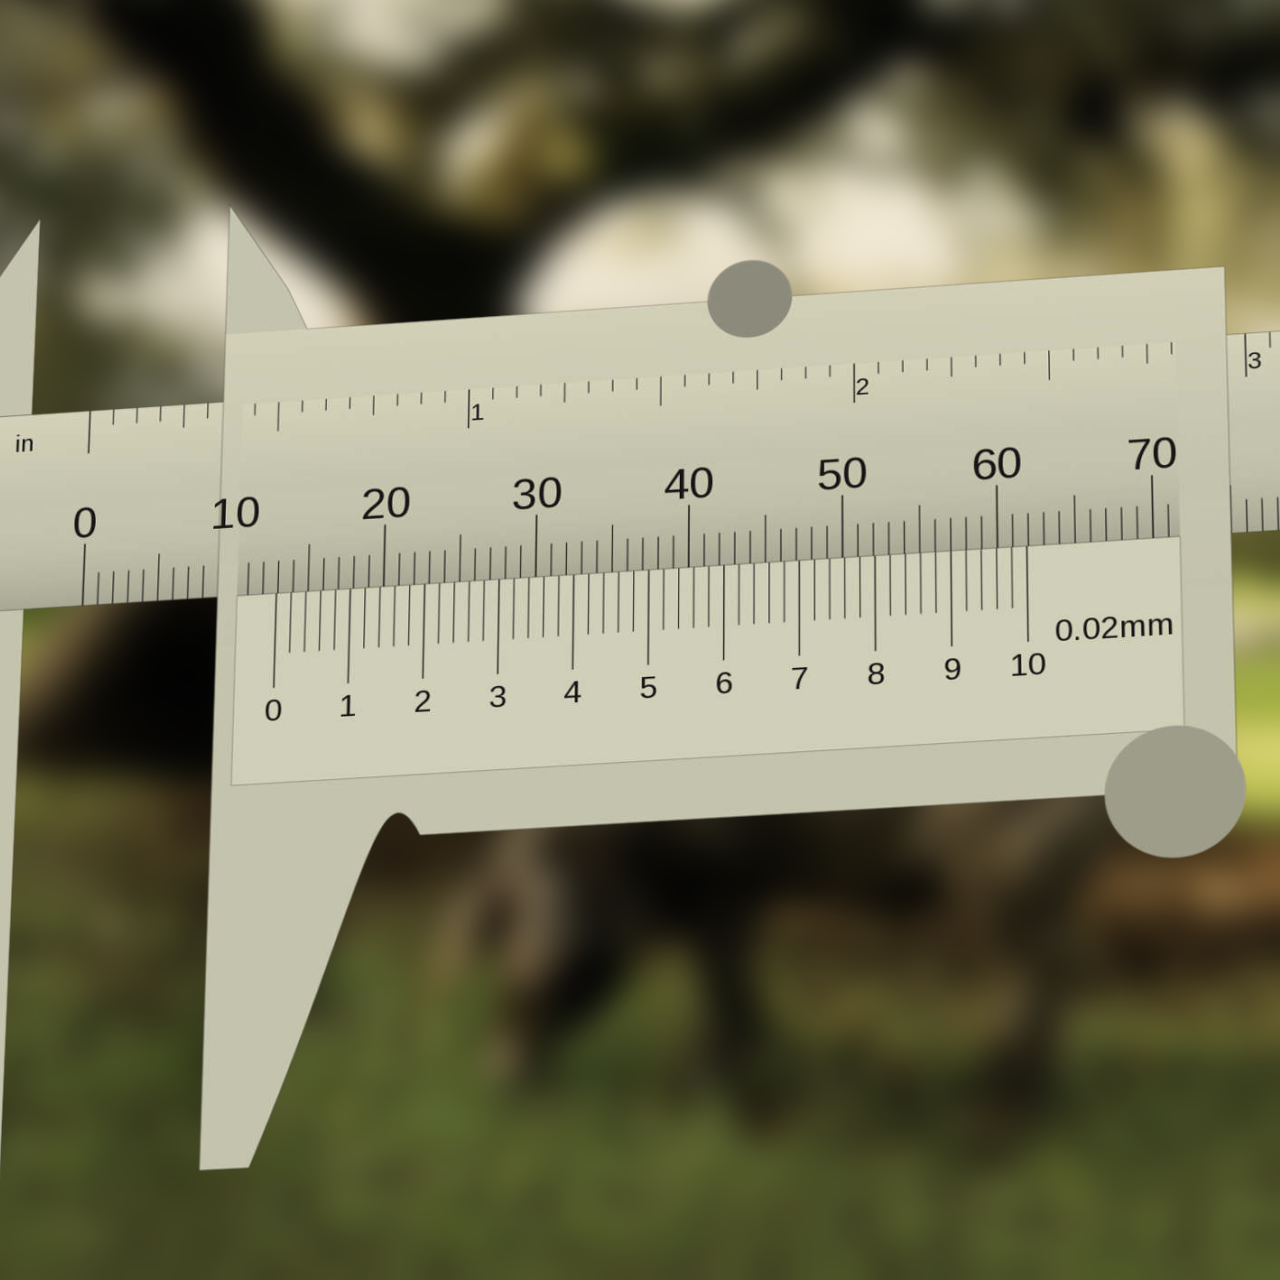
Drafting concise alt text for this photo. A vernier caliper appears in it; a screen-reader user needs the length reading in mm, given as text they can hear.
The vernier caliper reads 12.9 mm
